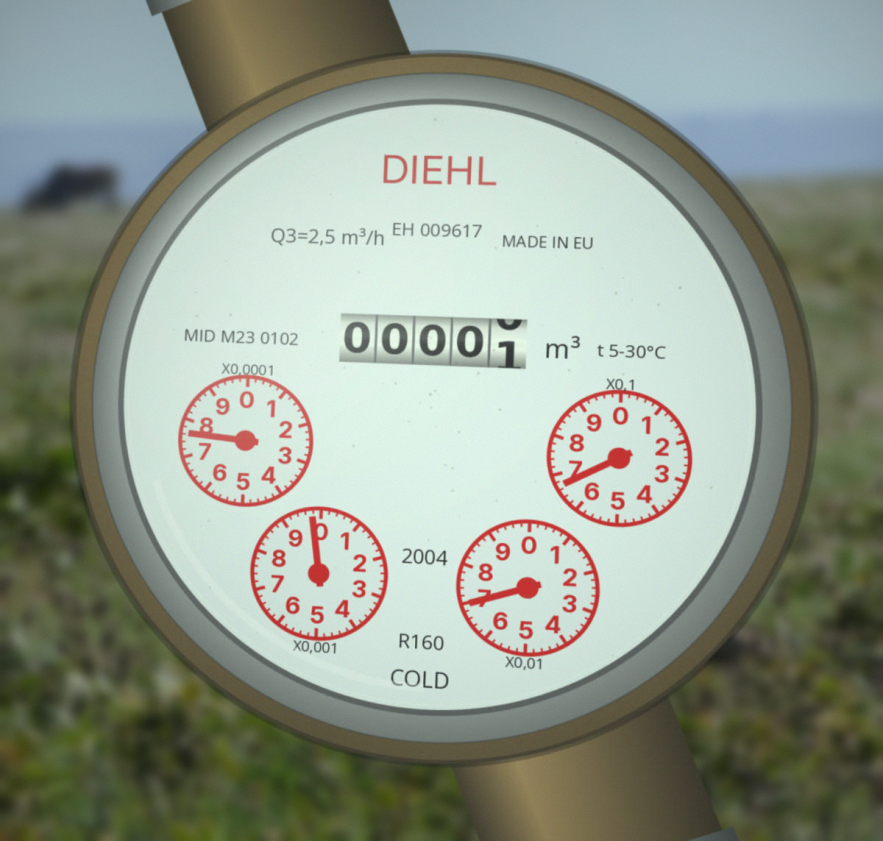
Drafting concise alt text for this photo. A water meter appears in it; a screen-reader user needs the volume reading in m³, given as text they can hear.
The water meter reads 0.6697 m³
